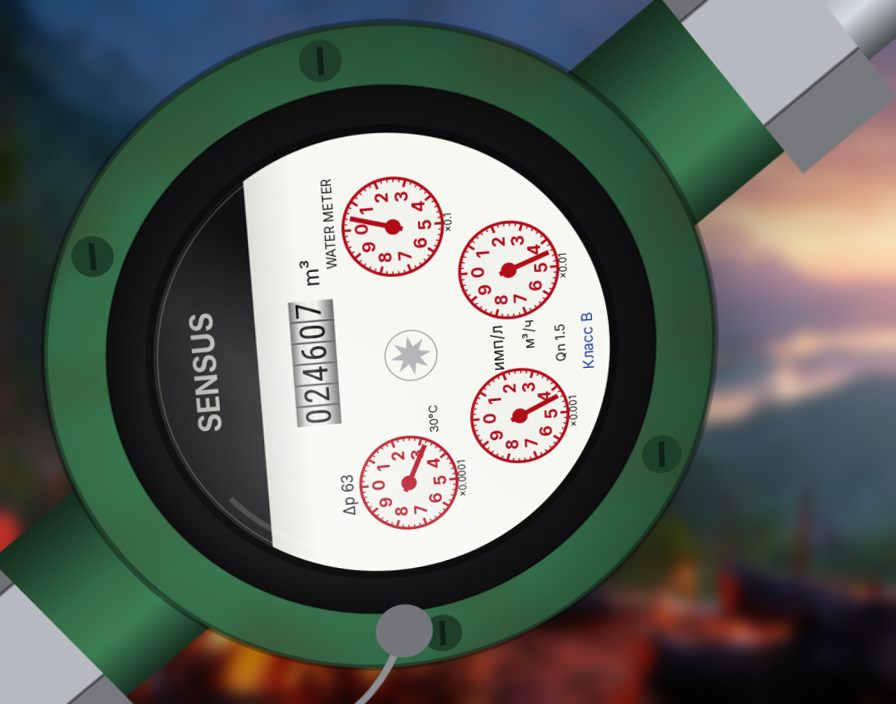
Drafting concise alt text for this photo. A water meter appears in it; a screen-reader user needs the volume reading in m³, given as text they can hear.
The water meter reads 24607.0443 m³
